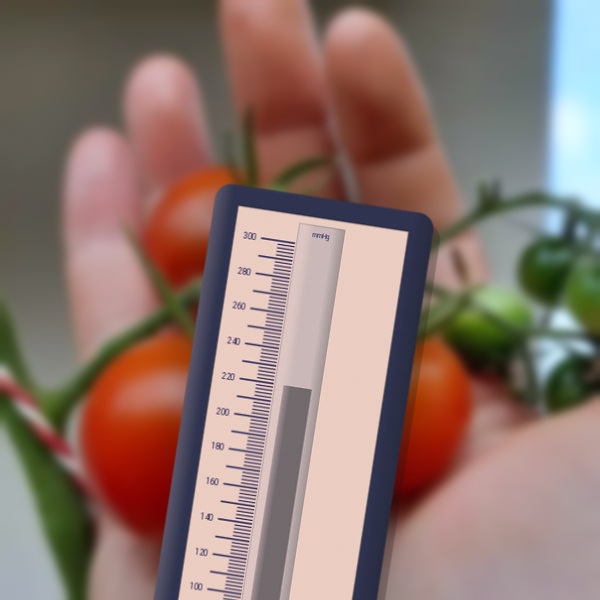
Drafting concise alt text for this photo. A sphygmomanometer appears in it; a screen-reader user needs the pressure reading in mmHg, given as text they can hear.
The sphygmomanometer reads 220 mmHg
